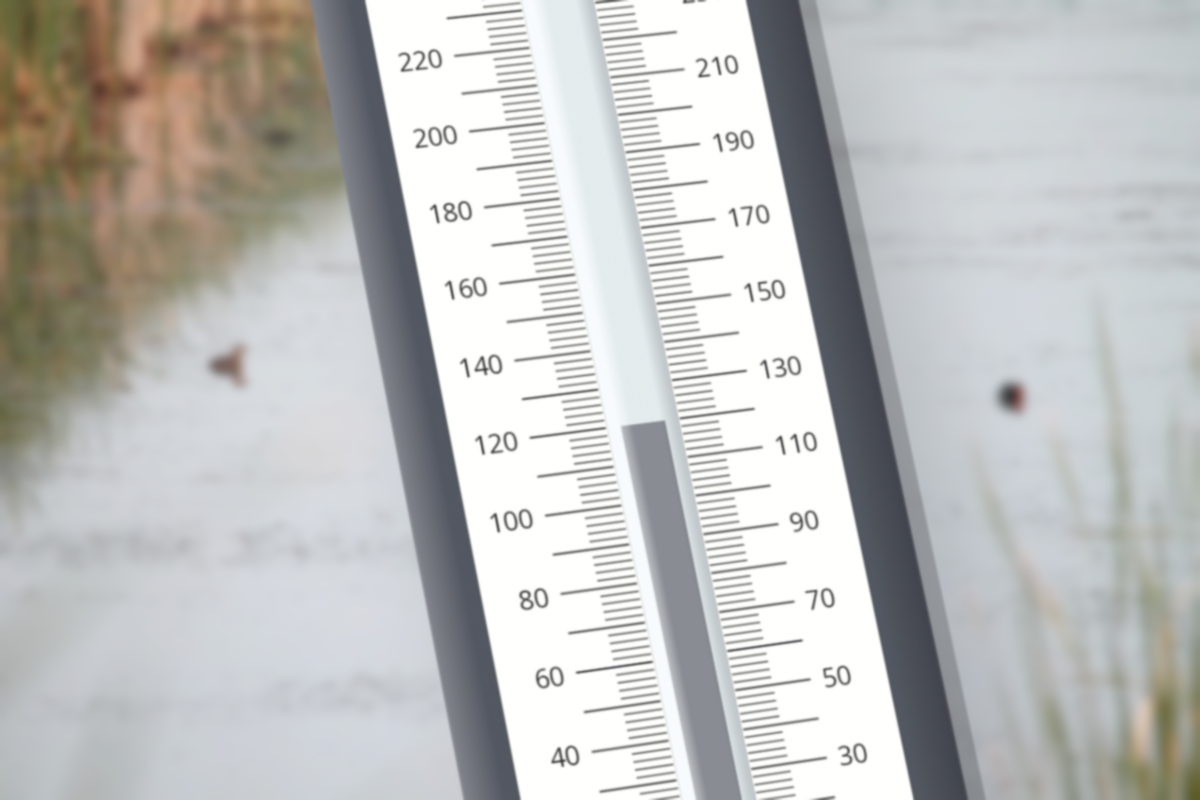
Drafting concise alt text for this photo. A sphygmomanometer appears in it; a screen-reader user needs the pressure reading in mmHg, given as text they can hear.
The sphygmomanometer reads 120 mmHg
